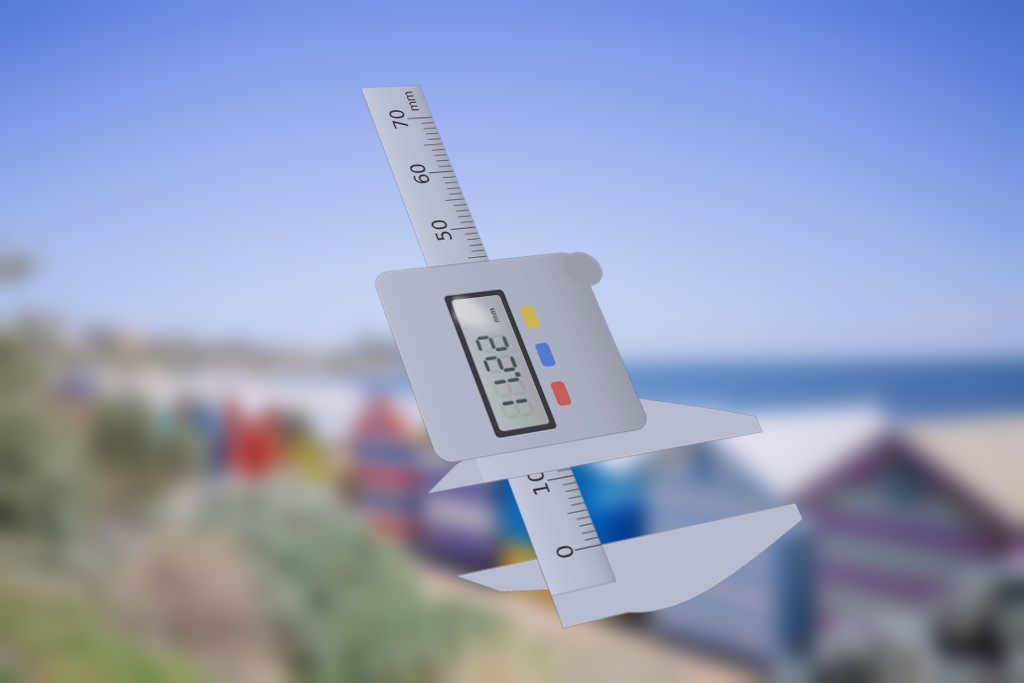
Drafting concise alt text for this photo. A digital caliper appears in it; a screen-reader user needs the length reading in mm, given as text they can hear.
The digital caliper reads 11.22 mm
